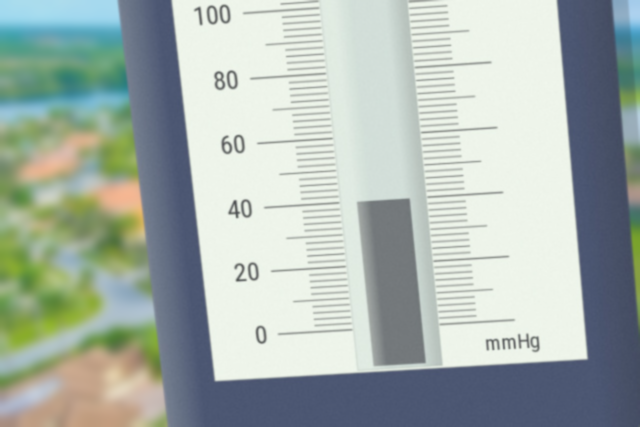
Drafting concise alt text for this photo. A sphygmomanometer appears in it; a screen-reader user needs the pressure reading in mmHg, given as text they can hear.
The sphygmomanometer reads 40 mmHg
